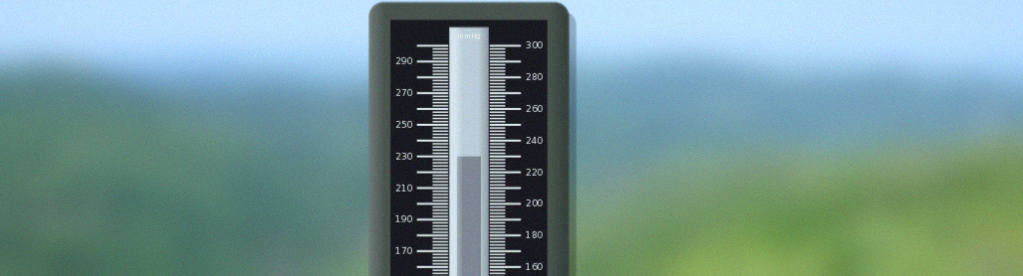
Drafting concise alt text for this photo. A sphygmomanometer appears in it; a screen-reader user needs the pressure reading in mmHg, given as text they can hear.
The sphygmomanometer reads 230 mmHg
